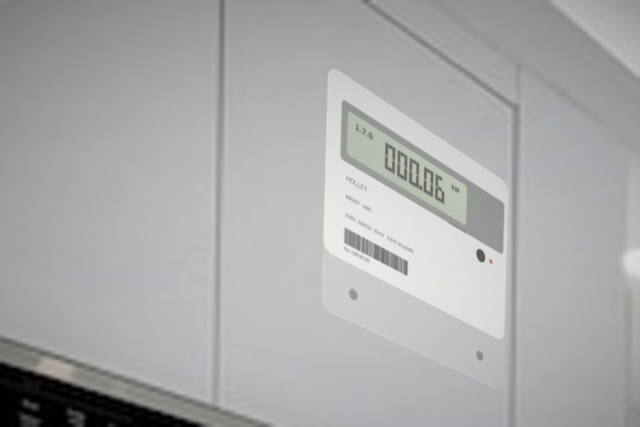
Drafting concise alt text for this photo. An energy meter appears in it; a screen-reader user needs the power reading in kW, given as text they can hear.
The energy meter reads 0.06 kW
